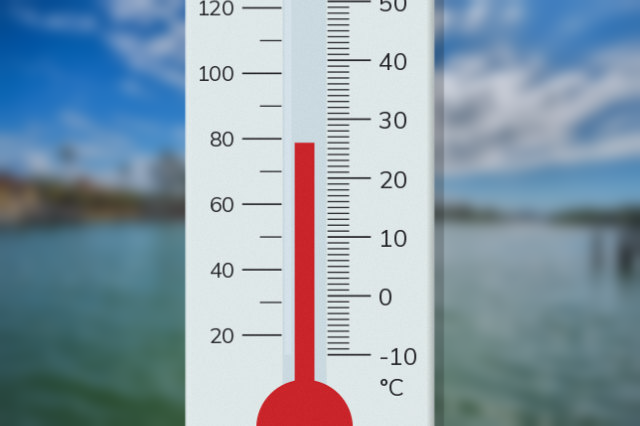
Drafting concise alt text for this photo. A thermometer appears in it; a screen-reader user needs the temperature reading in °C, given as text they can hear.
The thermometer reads 26 °C
